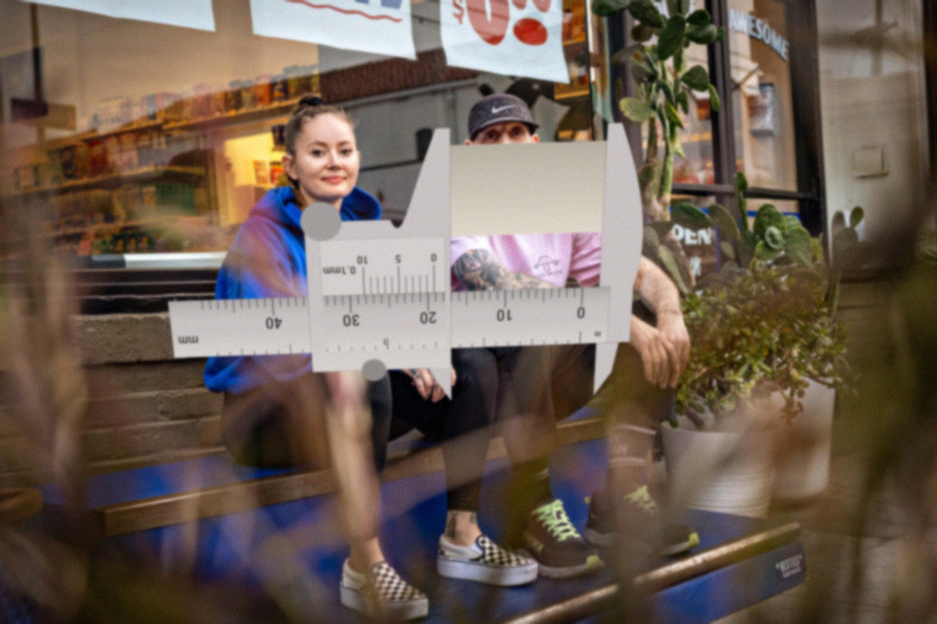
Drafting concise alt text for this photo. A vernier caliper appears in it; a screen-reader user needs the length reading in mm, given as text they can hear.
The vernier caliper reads 19.2 mm
